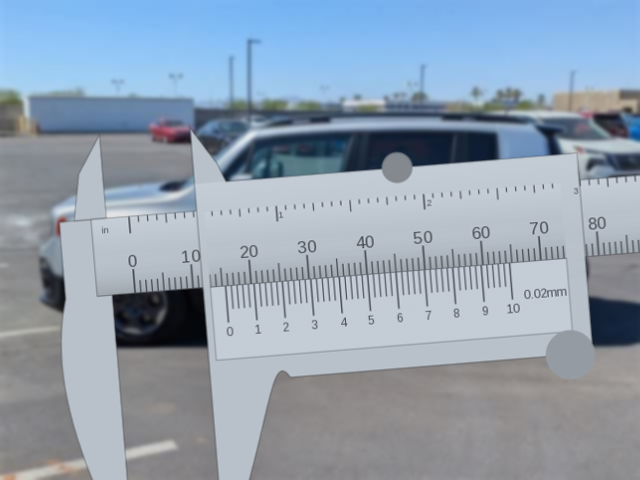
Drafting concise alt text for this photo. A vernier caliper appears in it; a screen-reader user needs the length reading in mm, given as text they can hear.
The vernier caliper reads 15.6 mm
